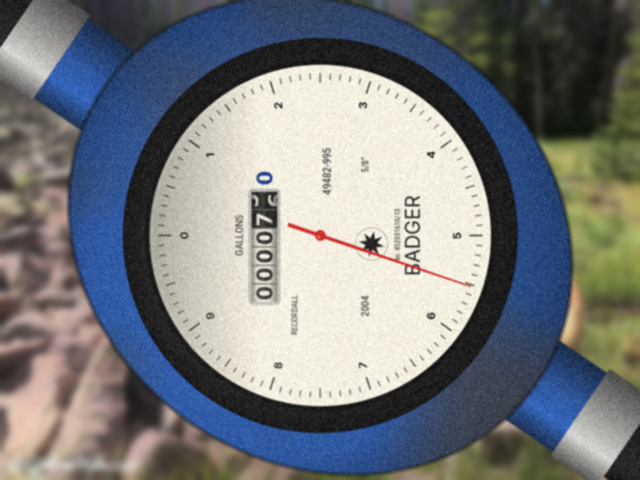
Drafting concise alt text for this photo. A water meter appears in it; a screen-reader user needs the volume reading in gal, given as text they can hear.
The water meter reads 755.5 gal
